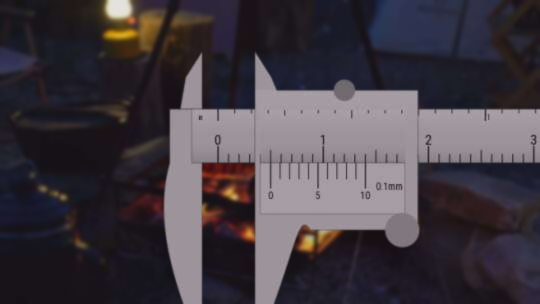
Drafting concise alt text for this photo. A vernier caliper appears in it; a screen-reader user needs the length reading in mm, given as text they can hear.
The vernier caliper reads 5.0 mm
